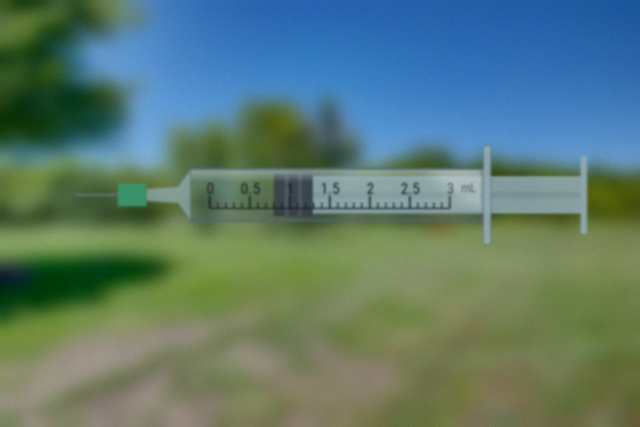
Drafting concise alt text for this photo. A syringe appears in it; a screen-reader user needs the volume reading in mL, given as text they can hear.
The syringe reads 0.8 mL
